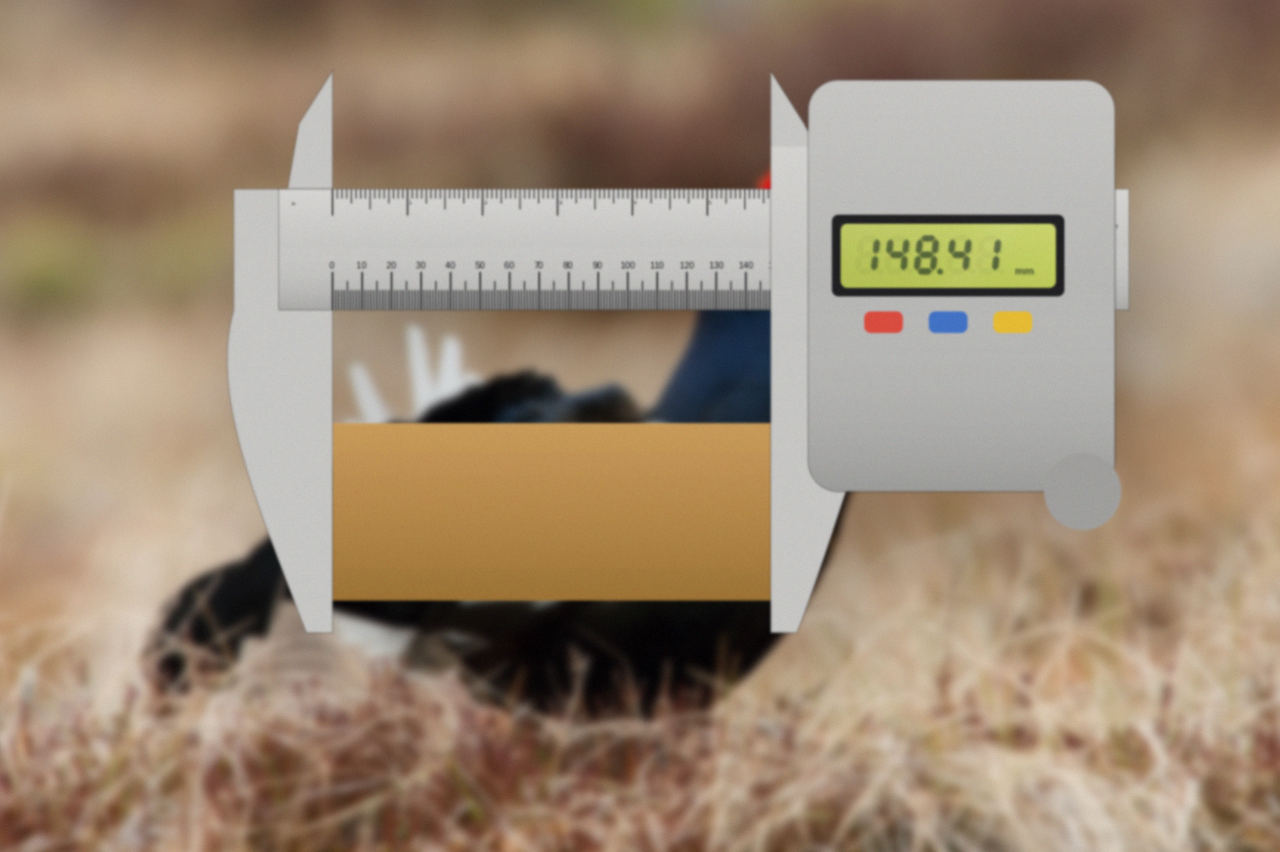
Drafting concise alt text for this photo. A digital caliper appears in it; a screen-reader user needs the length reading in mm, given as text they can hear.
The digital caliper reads 148.41 mm
